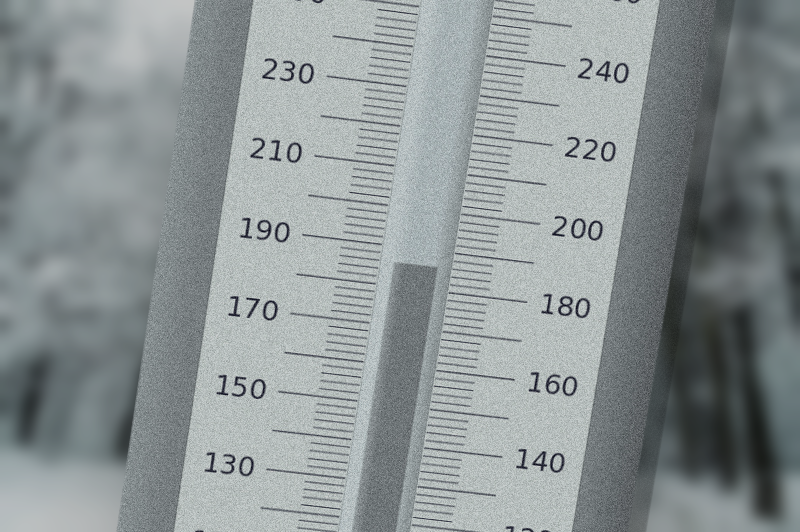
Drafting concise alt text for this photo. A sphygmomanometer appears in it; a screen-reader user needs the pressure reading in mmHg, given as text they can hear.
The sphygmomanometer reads 186 mmHg
